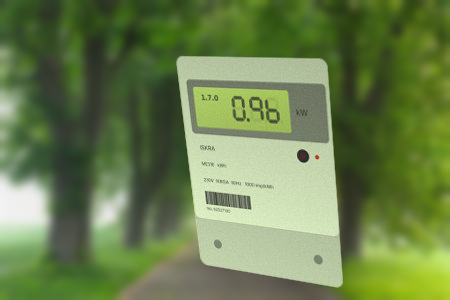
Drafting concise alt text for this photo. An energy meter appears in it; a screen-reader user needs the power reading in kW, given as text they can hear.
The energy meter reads 0.96 kW
